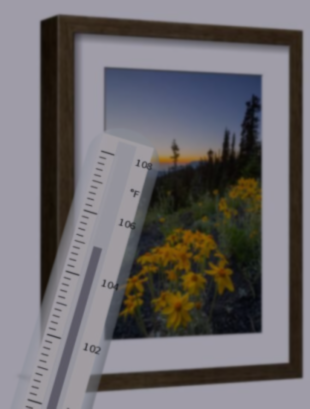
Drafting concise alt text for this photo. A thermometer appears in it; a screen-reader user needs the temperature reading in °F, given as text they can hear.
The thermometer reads 105 °F
